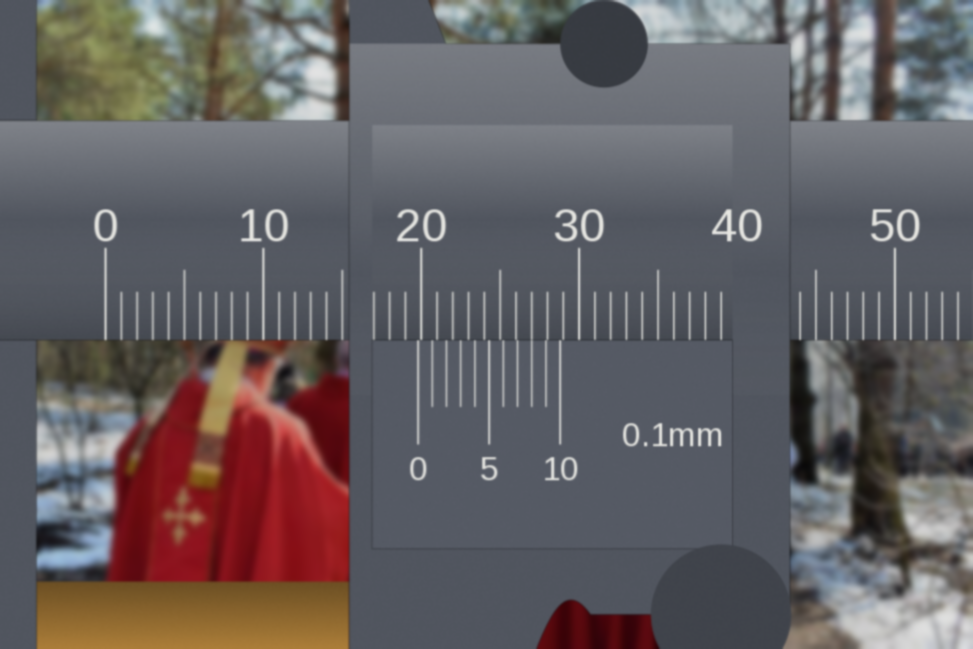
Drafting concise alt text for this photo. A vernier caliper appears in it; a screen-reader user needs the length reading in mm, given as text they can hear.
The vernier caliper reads 19.8 mm
